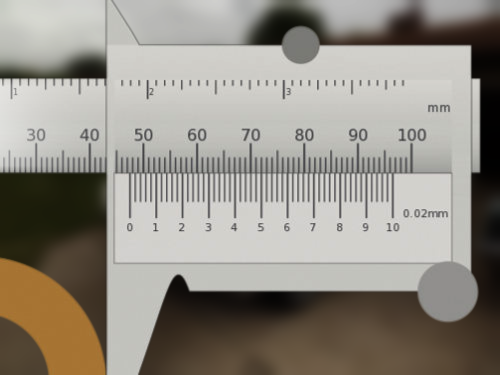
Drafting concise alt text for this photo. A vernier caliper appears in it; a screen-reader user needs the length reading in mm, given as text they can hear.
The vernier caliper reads 47.5 mm
